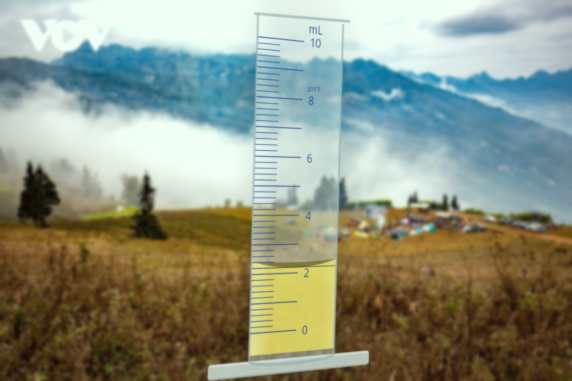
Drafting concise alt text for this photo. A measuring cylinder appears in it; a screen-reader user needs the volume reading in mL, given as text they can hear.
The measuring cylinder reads 2.2 mL
